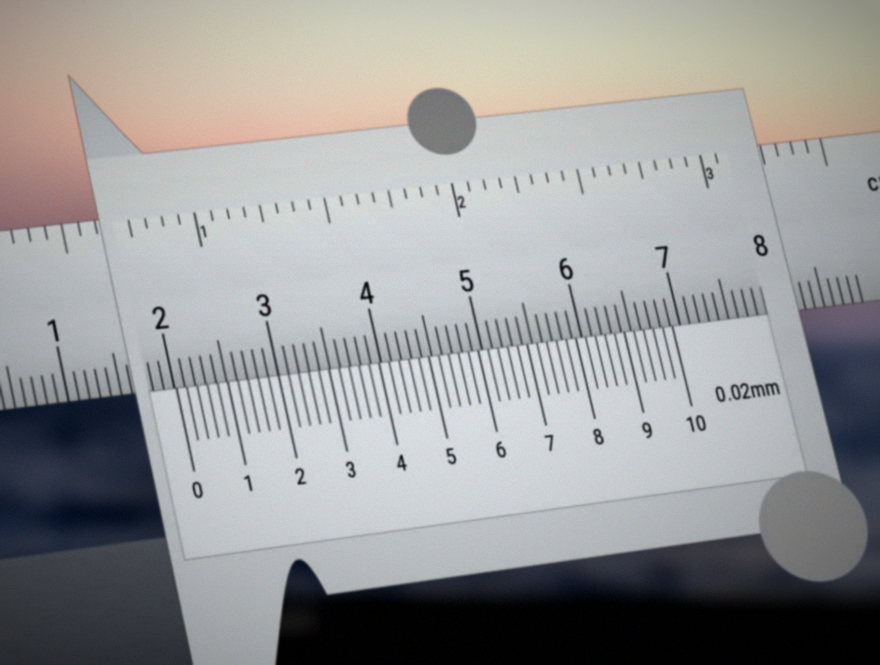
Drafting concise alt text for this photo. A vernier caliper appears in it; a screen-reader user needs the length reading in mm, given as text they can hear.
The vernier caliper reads 20.2 mm
